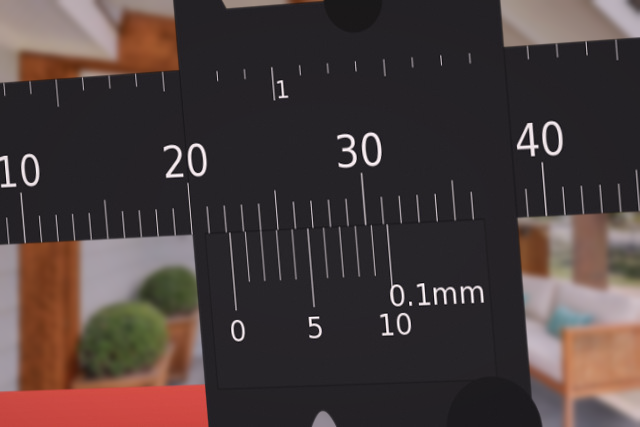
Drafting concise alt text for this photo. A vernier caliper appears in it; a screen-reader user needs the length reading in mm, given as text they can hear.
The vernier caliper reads 22.2 mm
